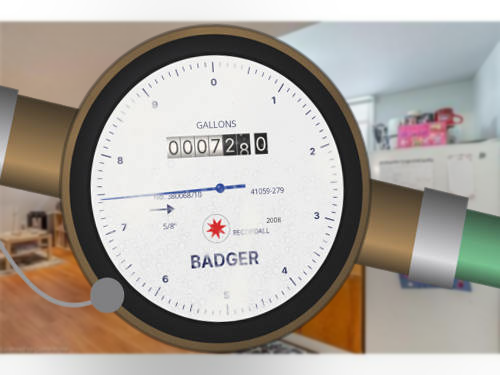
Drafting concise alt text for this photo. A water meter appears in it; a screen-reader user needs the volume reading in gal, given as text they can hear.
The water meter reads 7277.4 gal
